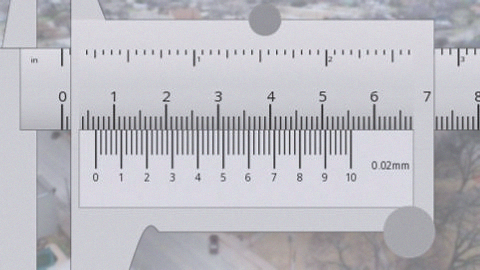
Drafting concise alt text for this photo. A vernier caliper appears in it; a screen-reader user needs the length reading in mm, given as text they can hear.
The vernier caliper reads 6.5 mm
